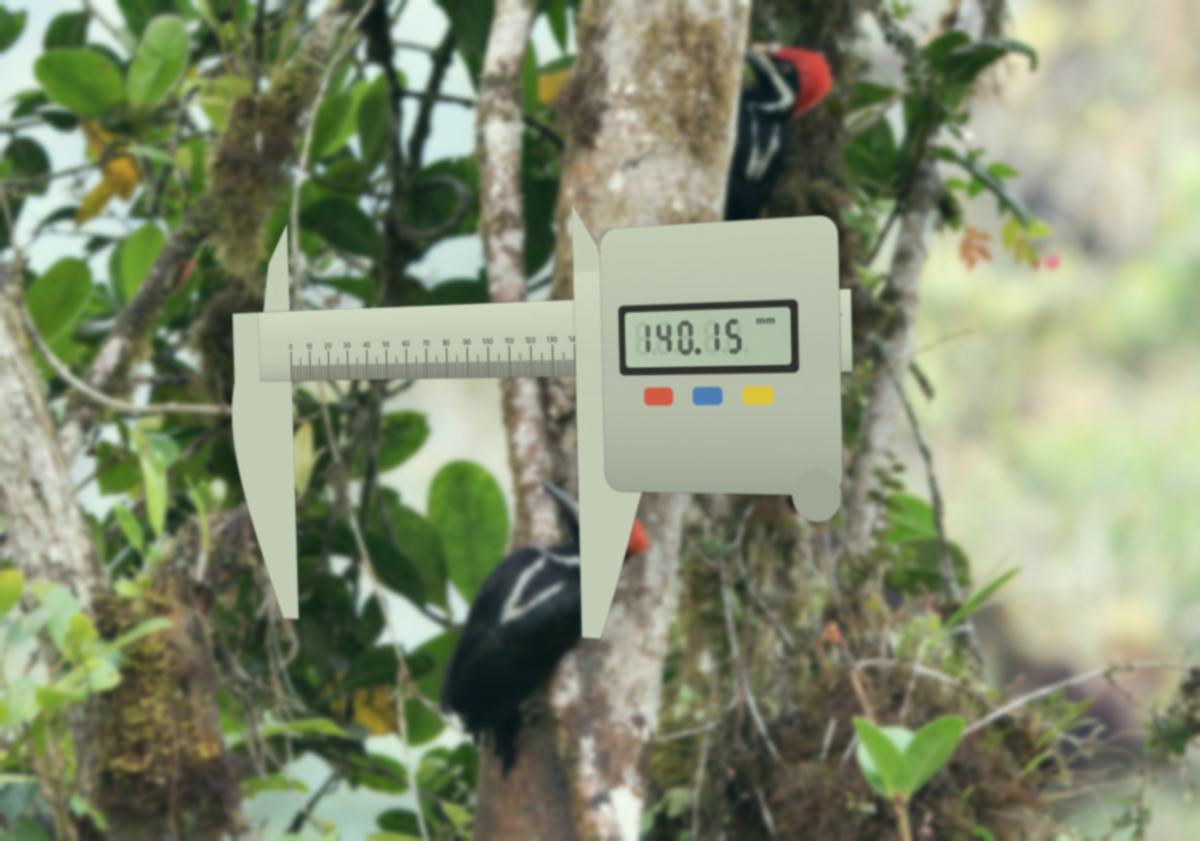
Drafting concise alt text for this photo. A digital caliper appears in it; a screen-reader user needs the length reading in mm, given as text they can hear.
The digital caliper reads 140.15 mm
